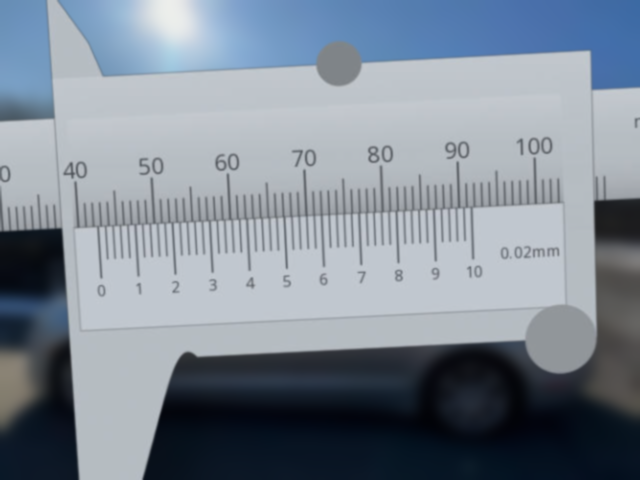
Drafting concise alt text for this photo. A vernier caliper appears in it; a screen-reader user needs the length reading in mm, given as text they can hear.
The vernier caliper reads 42.6 mm
